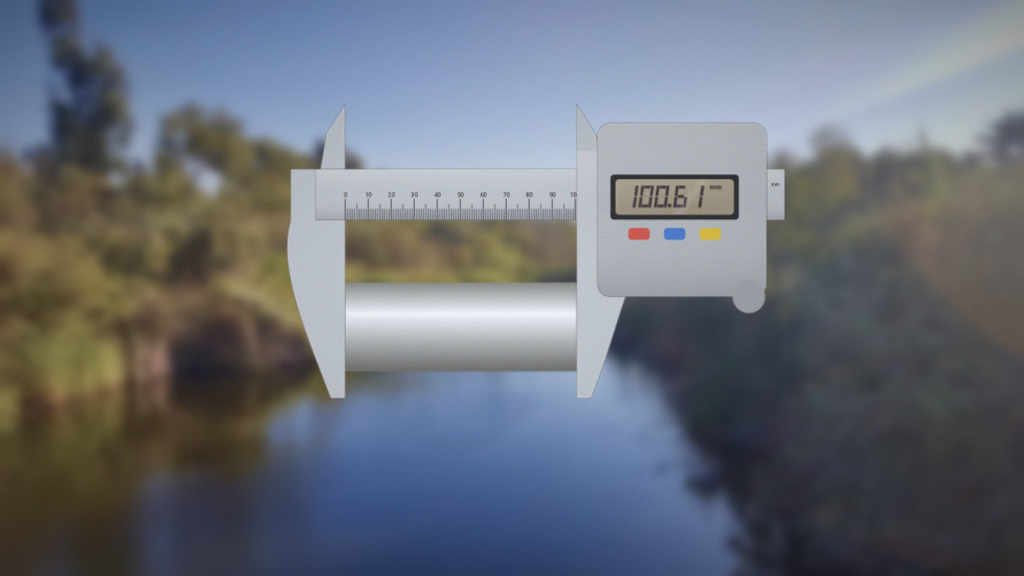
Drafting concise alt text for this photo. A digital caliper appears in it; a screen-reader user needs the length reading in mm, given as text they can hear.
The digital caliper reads 100.61 mm
